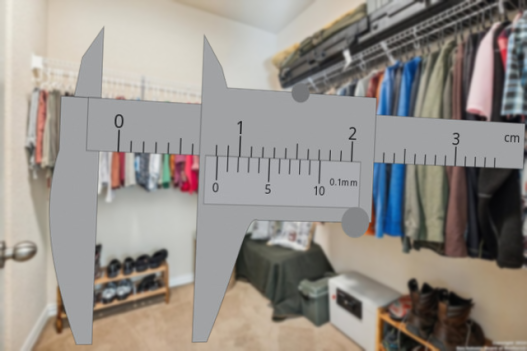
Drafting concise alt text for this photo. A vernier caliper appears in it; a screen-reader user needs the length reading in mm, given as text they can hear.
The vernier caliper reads 8.1 mm
